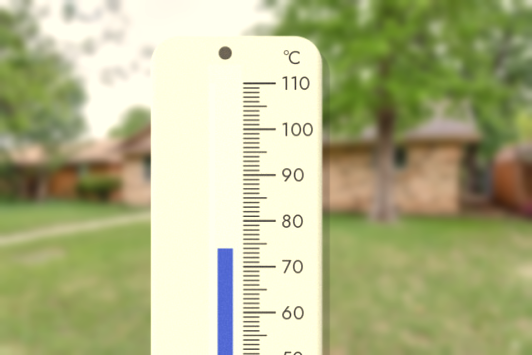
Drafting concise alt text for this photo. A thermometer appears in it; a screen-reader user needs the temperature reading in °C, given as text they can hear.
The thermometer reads 74 °C
